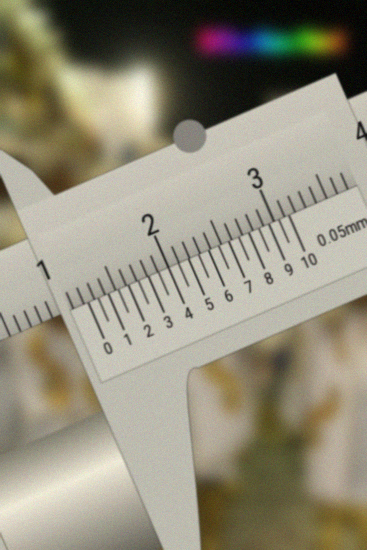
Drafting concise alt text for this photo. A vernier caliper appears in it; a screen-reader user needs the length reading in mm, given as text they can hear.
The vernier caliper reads 12.4 mm
